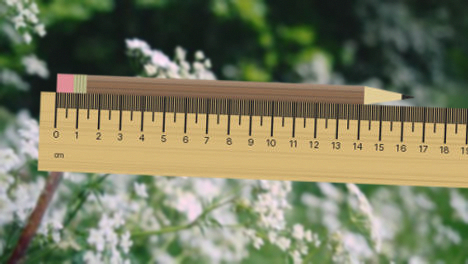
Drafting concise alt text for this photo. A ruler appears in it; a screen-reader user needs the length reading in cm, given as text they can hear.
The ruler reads 16.5 cm
